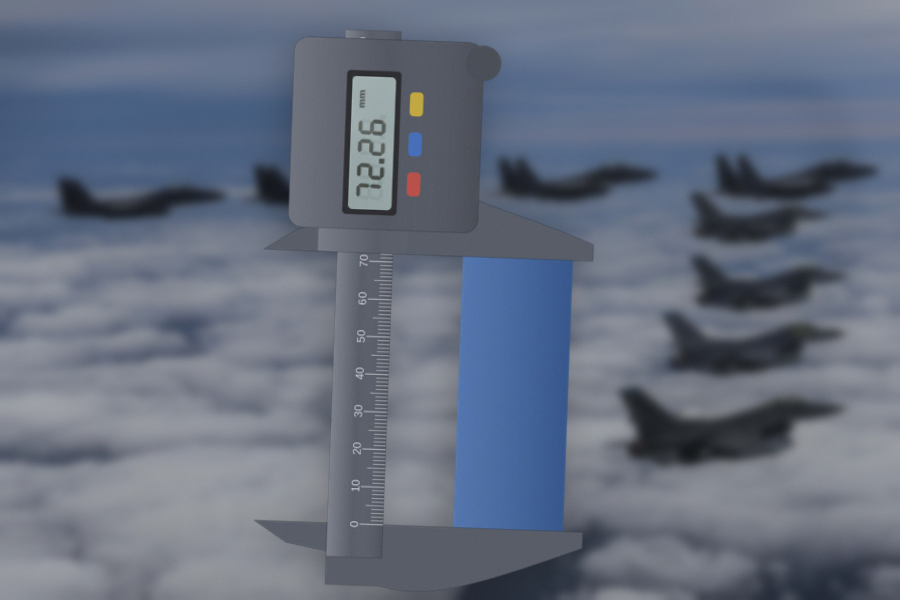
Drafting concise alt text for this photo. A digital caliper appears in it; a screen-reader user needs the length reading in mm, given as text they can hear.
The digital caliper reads 72.26 mm
